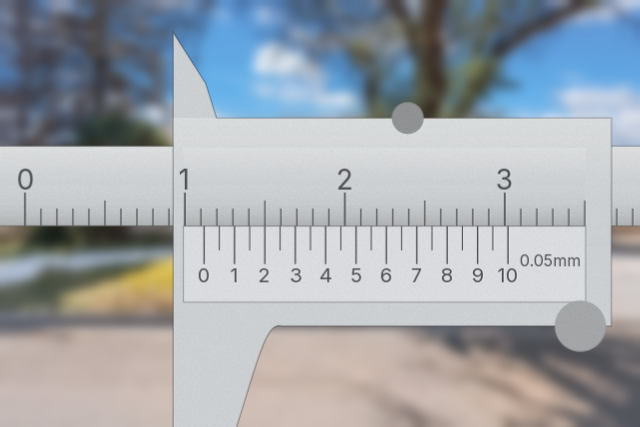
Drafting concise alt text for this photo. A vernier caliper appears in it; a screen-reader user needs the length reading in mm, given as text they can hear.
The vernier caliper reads 11.2 mm
